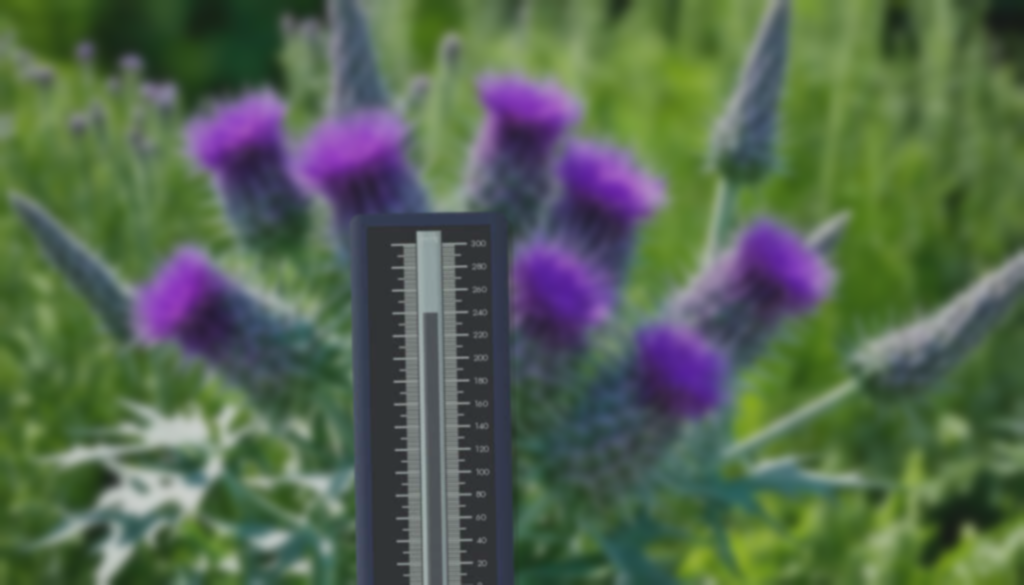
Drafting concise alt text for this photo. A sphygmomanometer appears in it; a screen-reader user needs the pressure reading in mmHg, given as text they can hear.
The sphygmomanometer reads 240 mmHg
